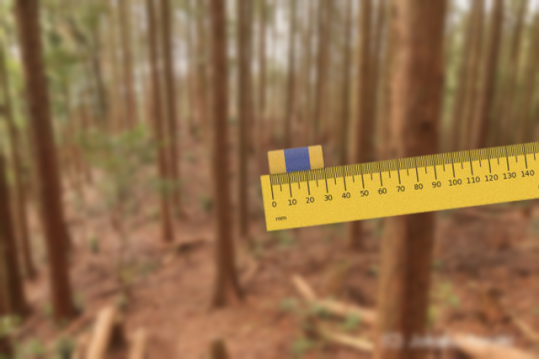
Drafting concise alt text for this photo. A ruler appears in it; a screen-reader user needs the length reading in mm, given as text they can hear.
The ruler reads 30 mm
